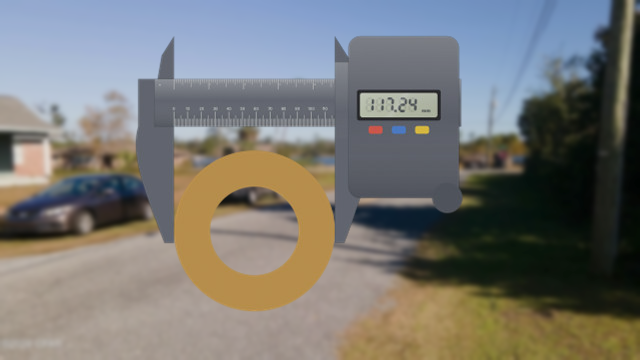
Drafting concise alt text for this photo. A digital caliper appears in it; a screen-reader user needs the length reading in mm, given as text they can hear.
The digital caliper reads 117.24 mm
